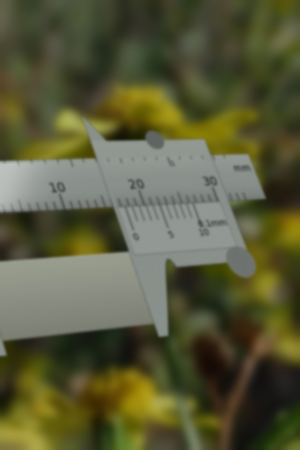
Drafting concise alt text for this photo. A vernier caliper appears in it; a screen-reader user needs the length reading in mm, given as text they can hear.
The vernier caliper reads 17.5 mm
